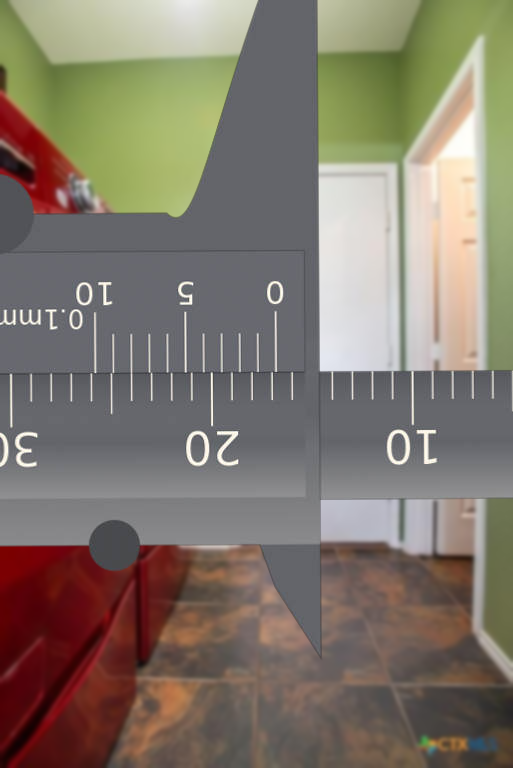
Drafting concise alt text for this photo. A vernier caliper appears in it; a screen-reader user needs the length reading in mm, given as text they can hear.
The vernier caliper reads 16.8 mm
